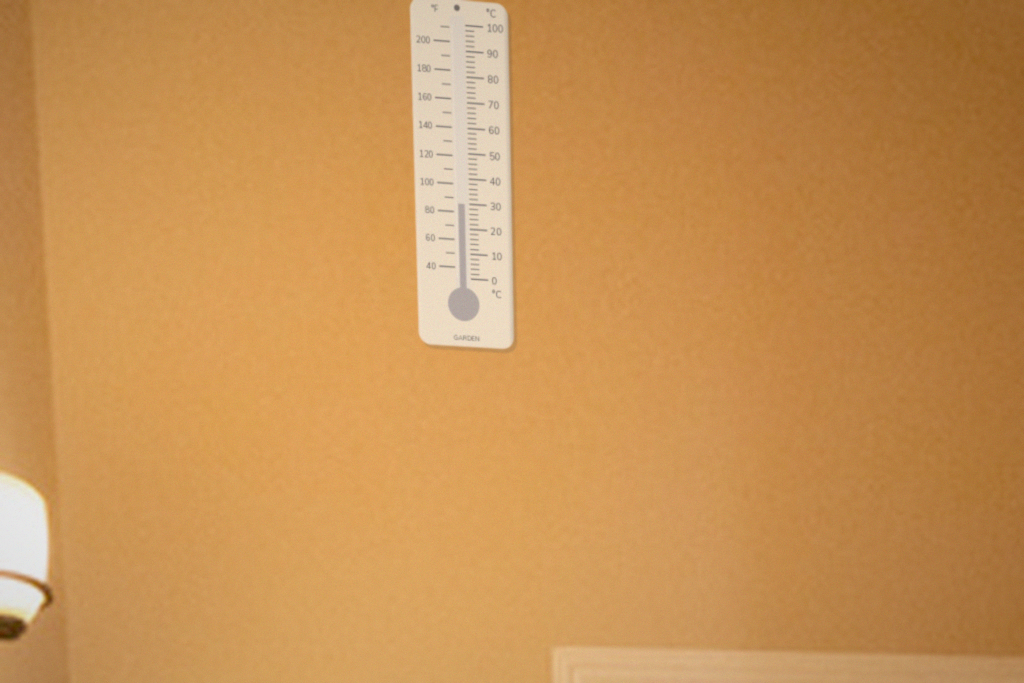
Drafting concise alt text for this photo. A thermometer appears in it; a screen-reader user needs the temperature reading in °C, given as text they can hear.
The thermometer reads 30 °C
